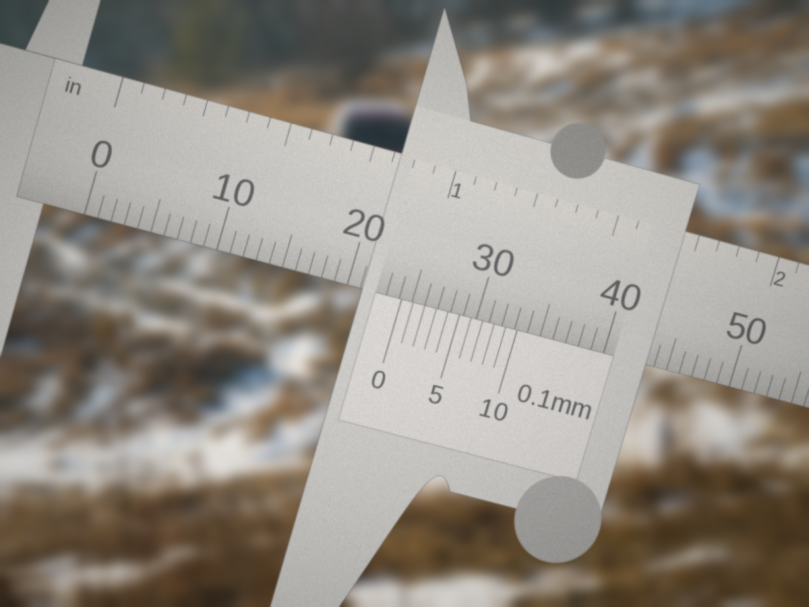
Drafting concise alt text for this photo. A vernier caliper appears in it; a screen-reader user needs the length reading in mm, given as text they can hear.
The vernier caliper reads 24.2 mm
